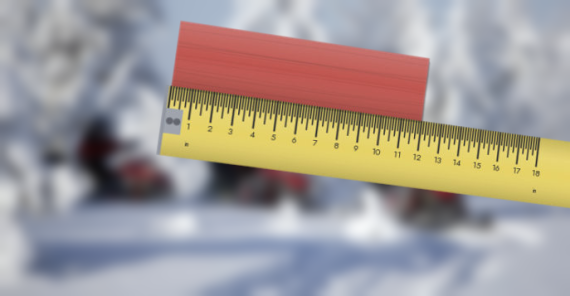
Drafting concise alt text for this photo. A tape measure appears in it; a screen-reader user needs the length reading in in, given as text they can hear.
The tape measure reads 12 in
